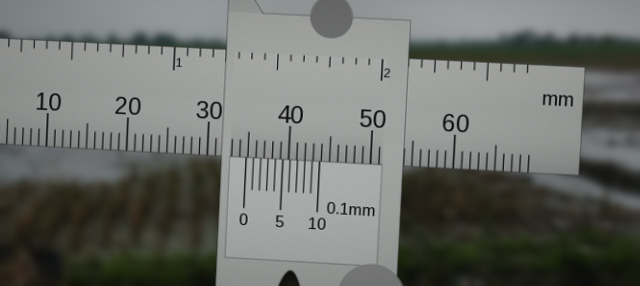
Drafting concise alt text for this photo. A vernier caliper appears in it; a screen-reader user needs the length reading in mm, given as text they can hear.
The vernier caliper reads 34.8 mm
